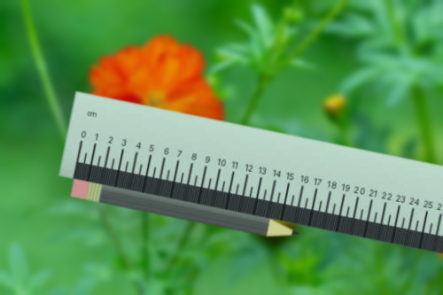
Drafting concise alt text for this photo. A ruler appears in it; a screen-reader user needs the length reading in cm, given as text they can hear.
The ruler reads 16.5 cm
